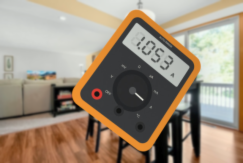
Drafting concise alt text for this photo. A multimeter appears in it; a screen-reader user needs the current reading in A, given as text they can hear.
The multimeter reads 1.053 A
